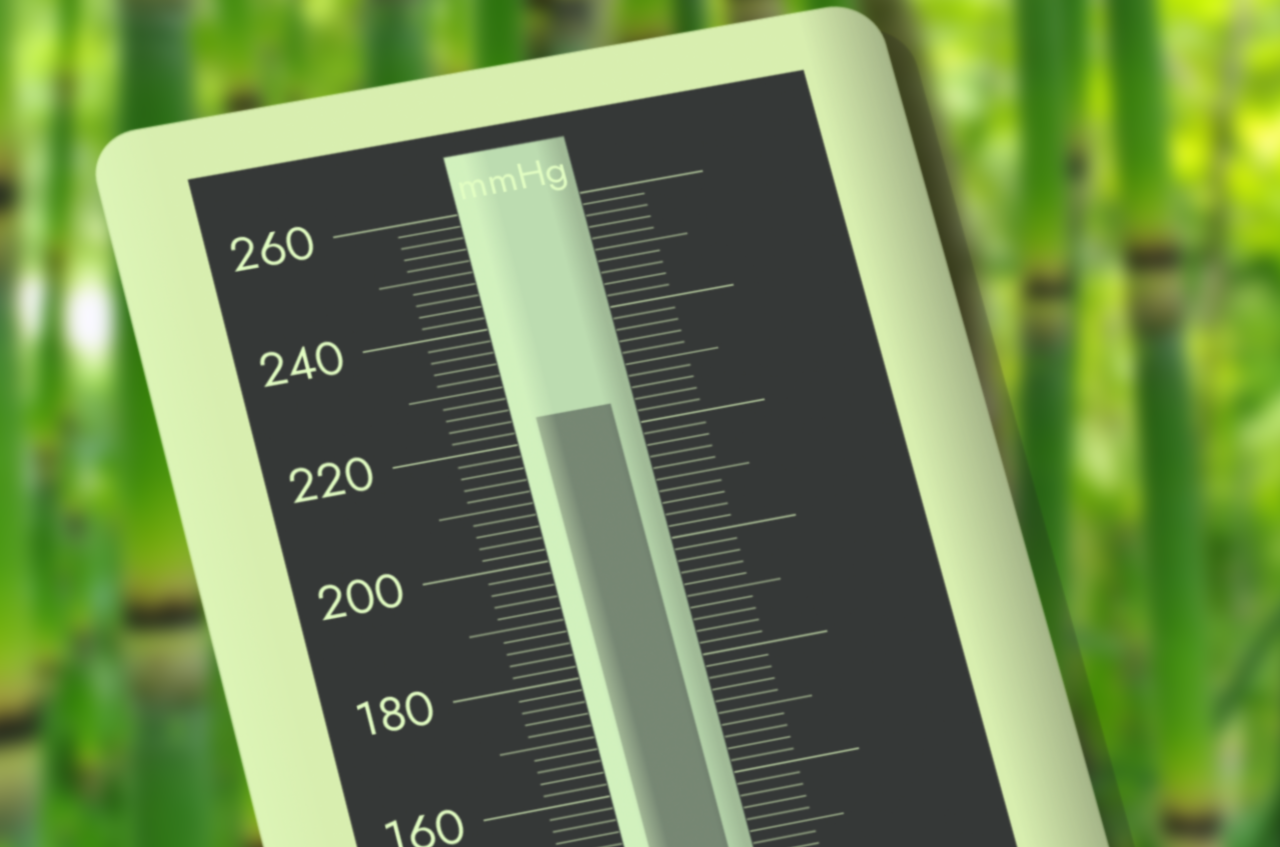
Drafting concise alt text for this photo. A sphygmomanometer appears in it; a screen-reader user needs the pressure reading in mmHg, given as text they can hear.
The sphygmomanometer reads 224 mmHg
